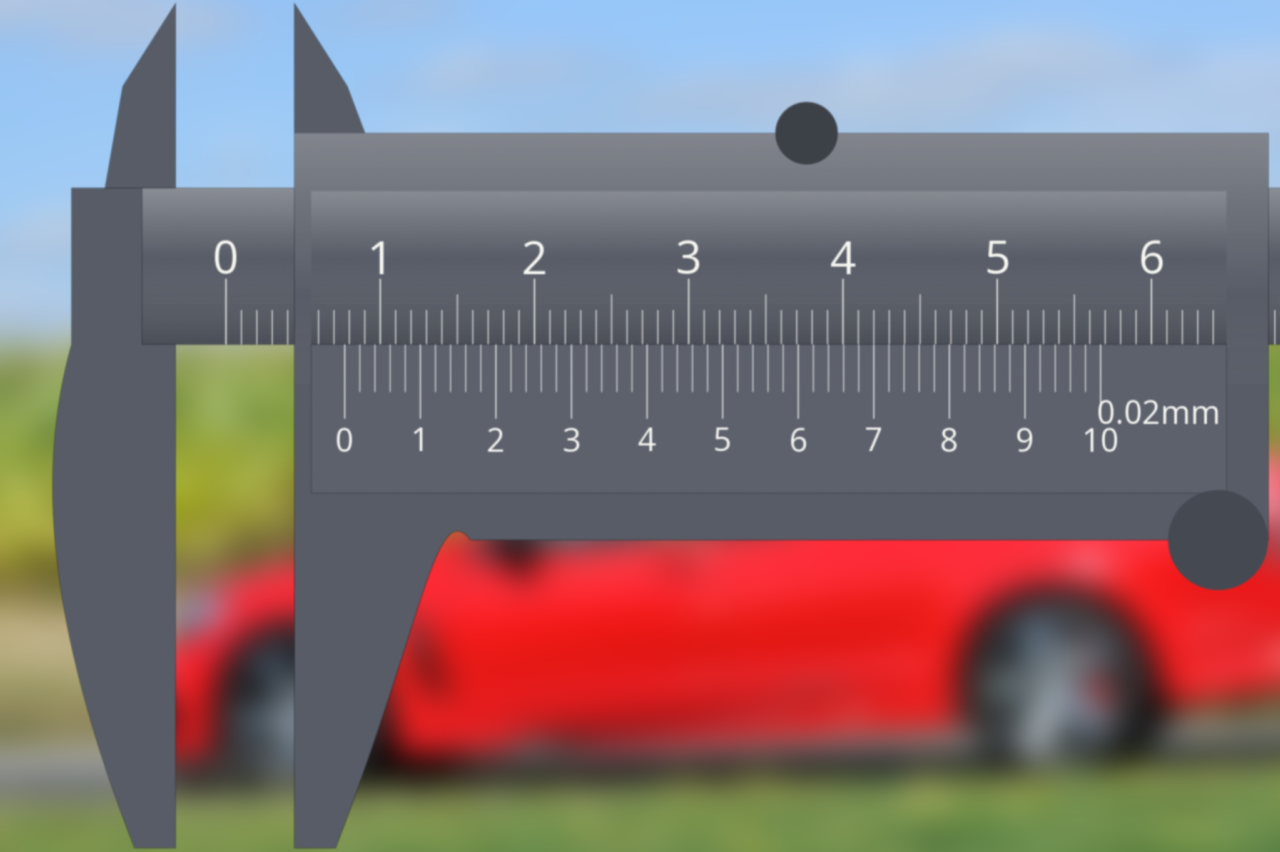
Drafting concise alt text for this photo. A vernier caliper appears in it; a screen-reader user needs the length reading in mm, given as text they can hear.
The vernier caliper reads 7.7 mm
